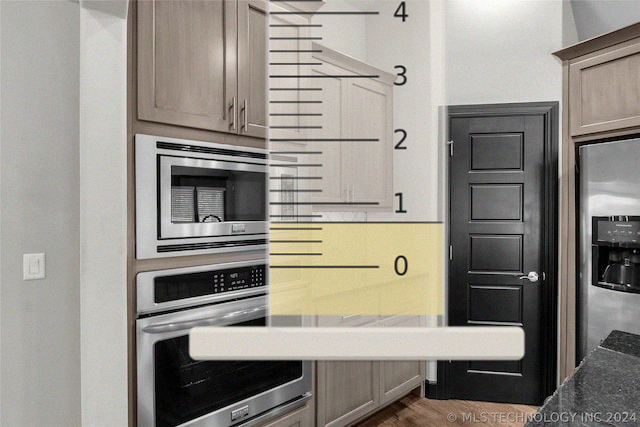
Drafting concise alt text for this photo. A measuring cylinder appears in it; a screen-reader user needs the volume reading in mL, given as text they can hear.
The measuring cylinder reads 0.7 mL
